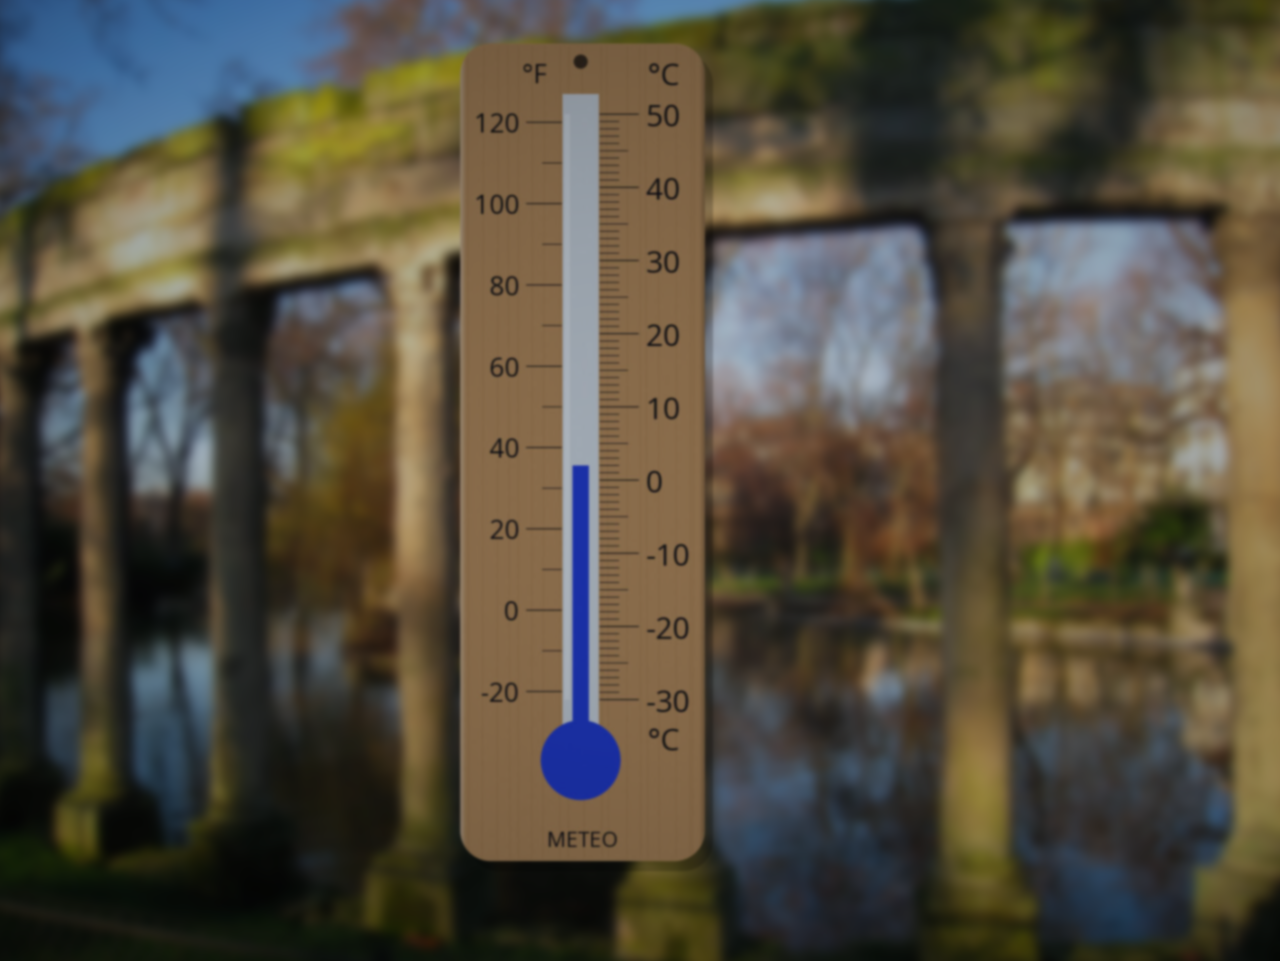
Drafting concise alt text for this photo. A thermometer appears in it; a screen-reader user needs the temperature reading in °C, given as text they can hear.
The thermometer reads 2 °C
